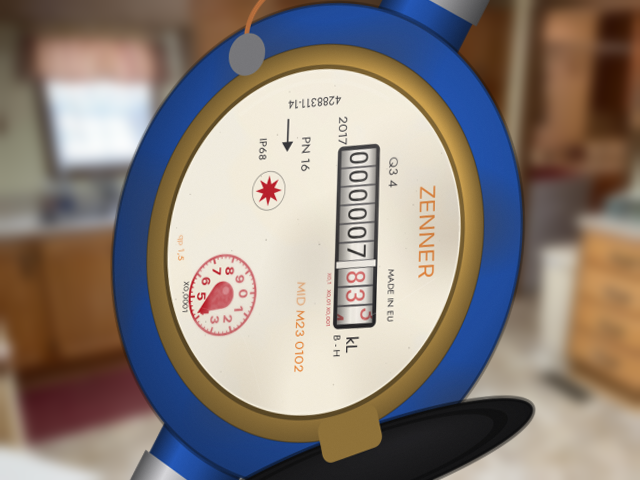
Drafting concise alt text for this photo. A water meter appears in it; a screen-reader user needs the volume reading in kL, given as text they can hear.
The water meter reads 7.8334 kL
